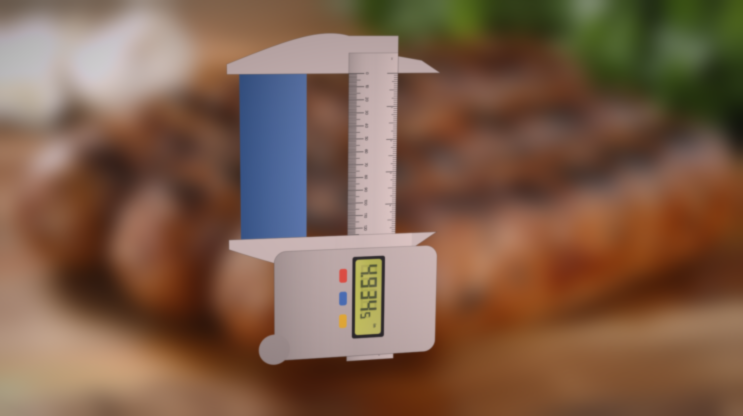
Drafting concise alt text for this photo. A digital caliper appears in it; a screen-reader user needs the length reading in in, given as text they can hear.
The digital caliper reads 4.9345 in
